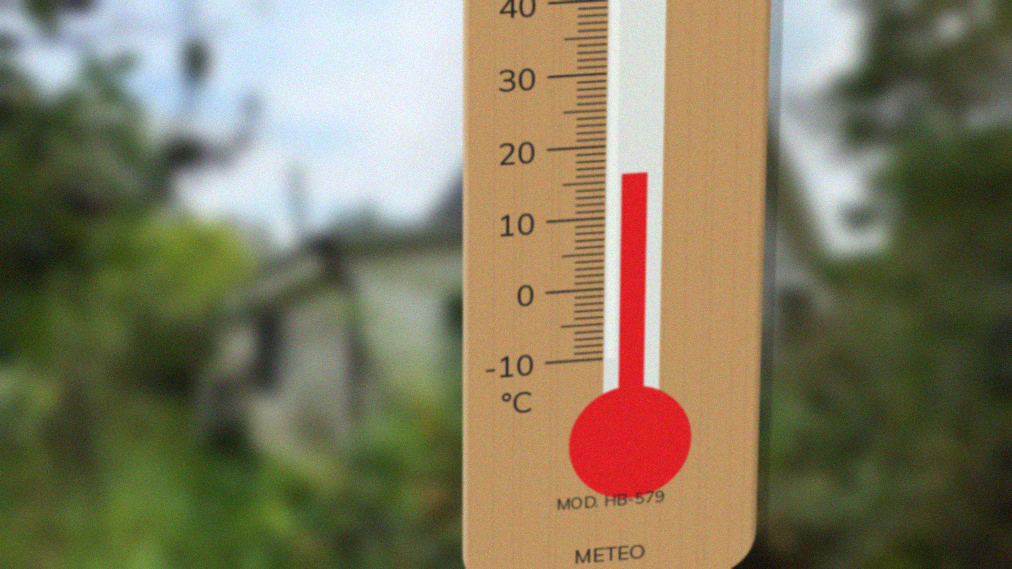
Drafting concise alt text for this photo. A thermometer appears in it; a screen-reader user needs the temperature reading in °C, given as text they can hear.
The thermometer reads 16 °C
